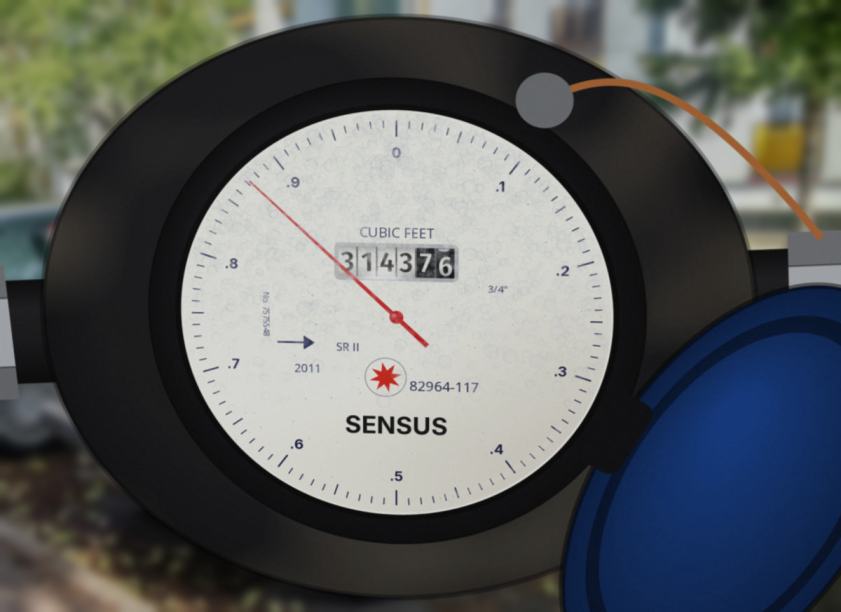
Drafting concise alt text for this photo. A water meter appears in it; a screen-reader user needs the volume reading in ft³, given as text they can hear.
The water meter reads 314375.87 ft³
